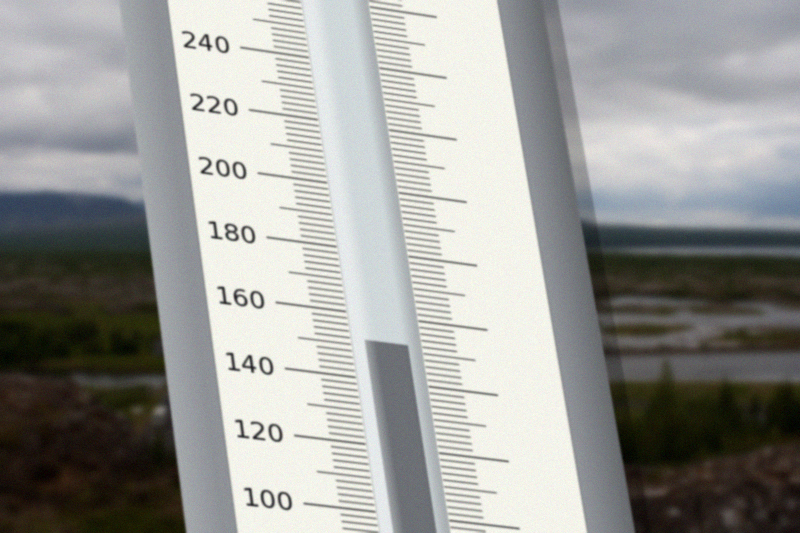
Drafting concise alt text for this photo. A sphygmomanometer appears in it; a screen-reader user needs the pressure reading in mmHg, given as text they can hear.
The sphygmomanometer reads 152 mmHg
